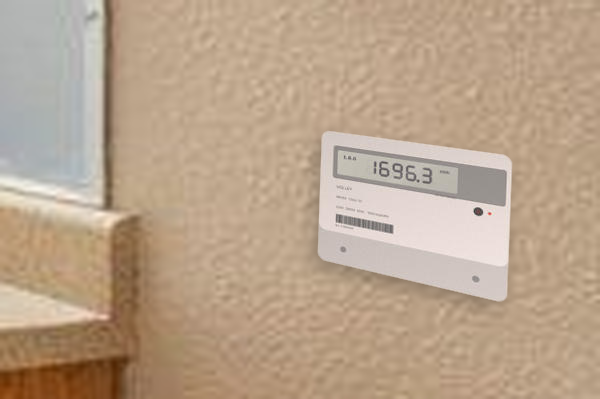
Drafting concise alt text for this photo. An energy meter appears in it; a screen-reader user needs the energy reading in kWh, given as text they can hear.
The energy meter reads 1696.3 kWh
